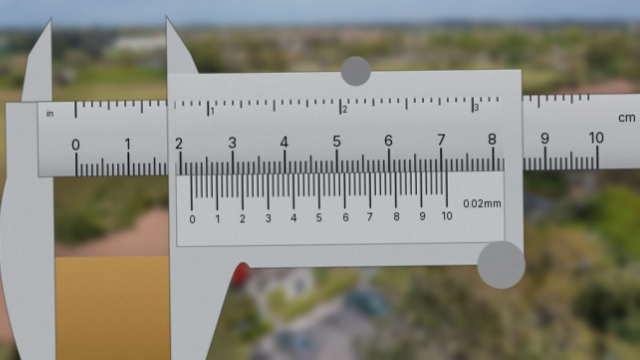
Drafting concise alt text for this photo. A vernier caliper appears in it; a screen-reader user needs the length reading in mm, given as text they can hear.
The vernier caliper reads 22.0 mm
